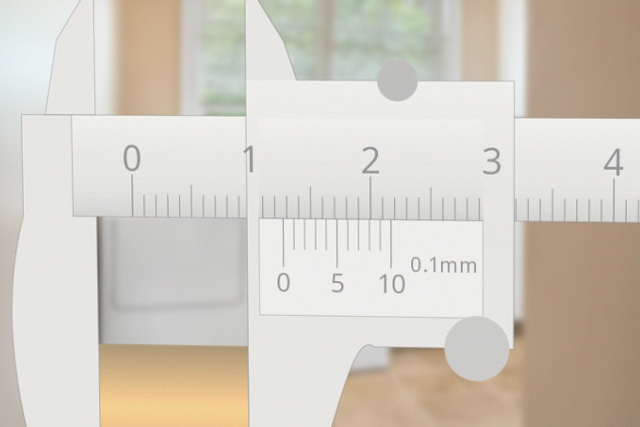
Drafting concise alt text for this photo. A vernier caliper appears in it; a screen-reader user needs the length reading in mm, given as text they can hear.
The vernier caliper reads 12.7 mm
